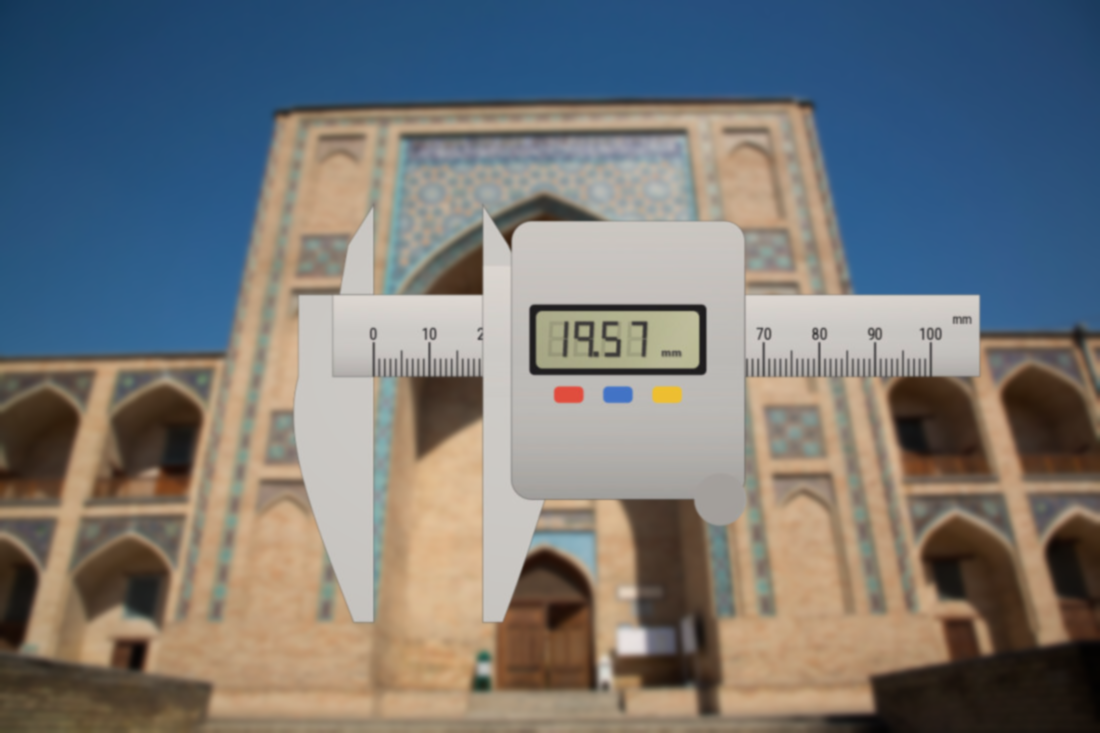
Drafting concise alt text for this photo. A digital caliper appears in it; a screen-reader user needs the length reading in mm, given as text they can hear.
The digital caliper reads 19.57 mm
